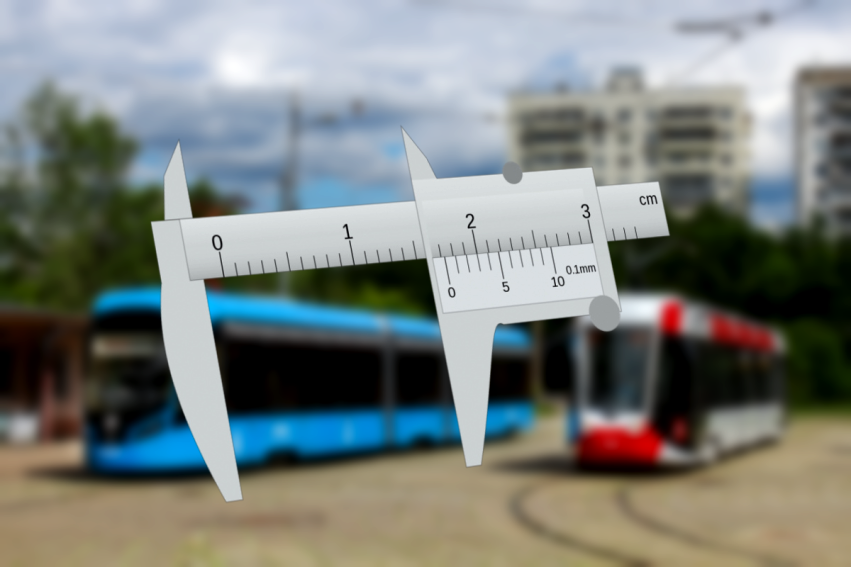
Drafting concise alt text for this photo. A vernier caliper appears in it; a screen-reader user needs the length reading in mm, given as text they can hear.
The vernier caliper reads 17.3 mm
